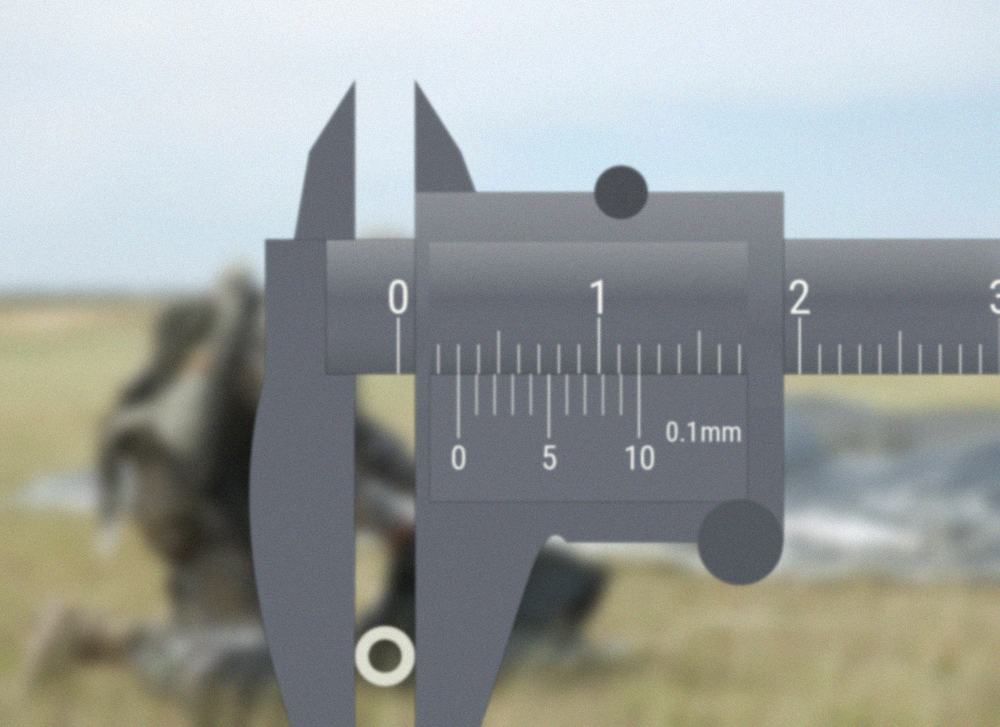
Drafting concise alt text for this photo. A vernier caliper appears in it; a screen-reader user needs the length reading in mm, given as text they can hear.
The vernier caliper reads 3.0 mm
